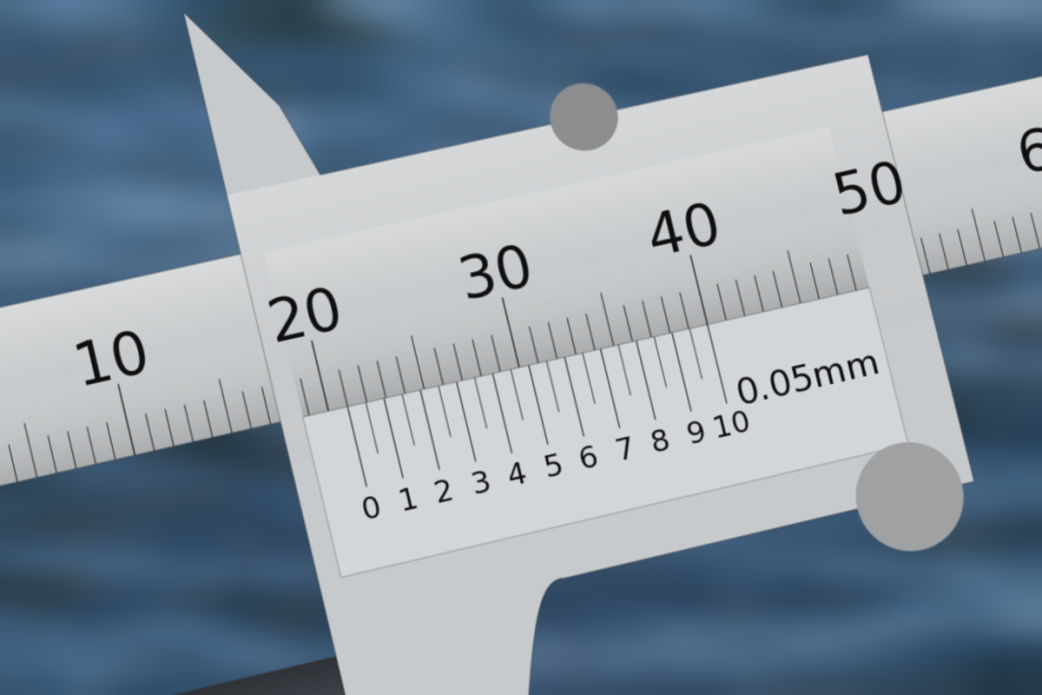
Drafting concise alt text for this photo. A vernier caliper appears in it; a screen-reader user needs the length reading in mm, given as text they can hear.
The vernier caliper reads 21.0 mm
